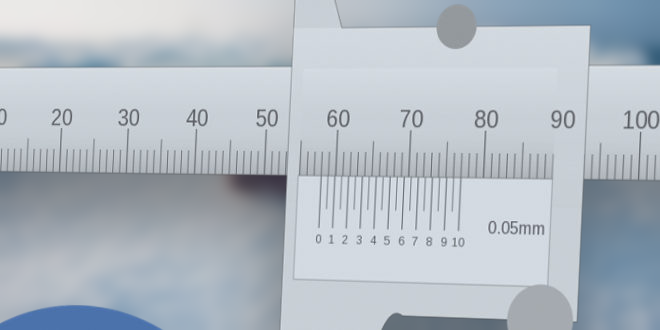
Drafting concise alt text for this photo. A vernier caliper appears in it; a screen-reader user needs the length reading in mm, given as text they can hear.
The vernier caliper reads 58.0 mm
